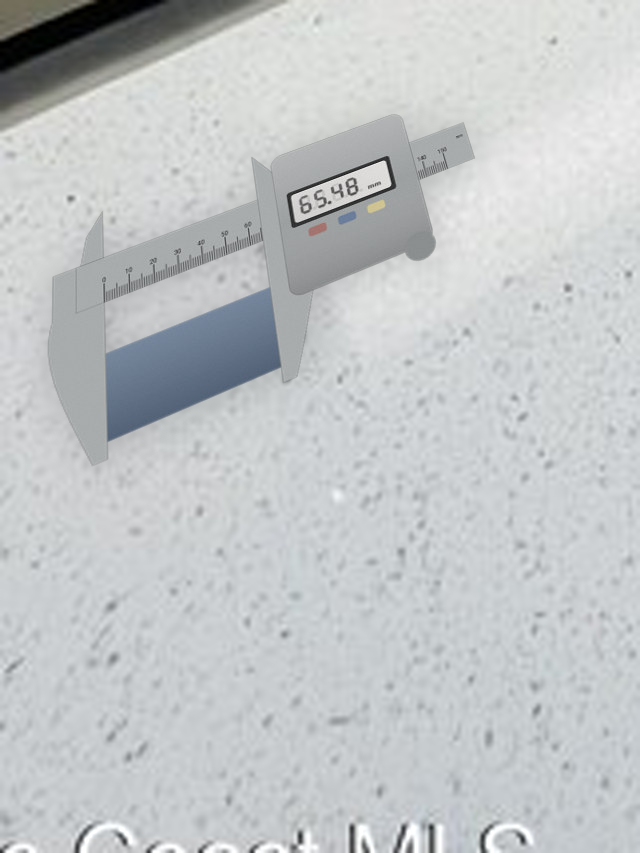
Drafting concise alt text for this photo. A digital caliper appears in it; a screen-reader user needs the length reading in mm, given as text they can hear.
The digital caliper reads 65.48 mm
